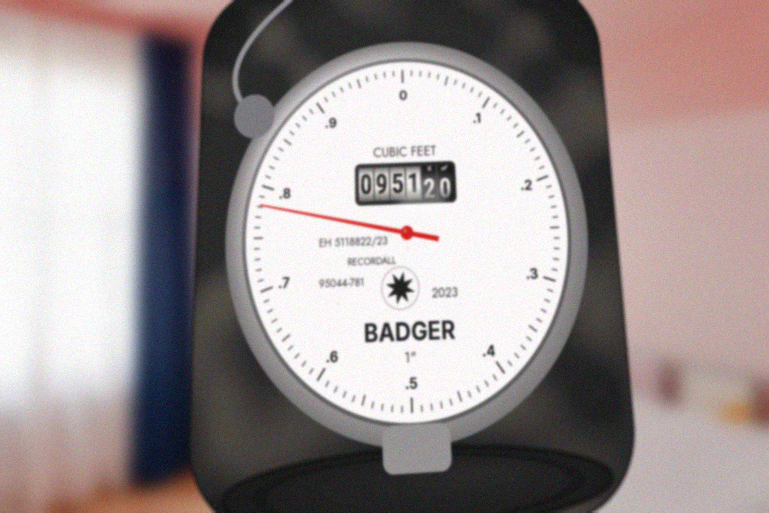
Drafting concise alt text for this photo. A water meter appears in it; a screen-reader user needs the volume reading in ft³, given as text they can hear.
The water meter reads 95119.78 ft³
